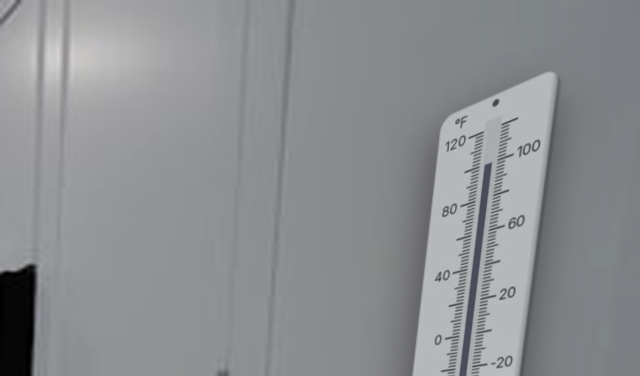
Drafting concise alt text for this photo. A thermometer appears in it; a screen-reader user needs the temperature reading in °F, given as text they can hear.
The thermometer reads 100 °F
